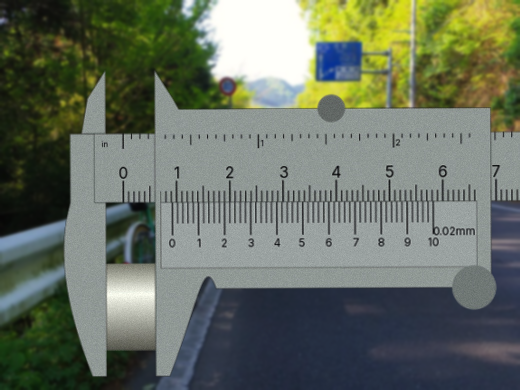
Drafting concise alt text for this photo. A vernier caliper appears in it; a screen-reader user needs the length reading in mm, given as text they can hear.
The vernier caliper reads 9.2 mm
